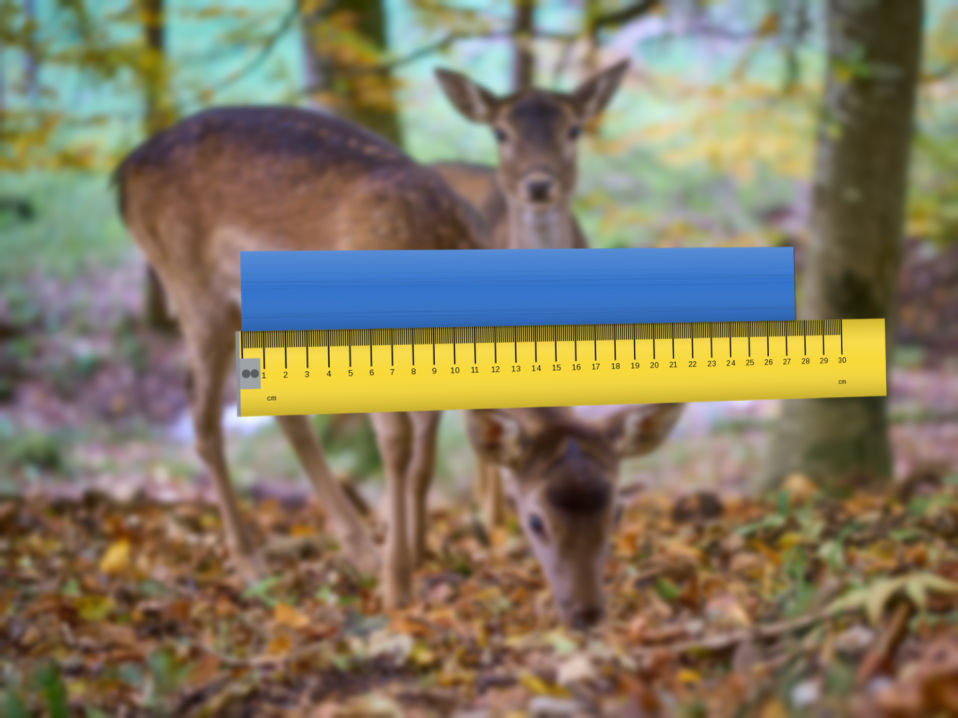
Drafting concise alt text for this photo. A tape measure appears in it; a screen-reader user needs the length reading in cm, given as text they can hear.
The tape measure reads 27.5 cm
